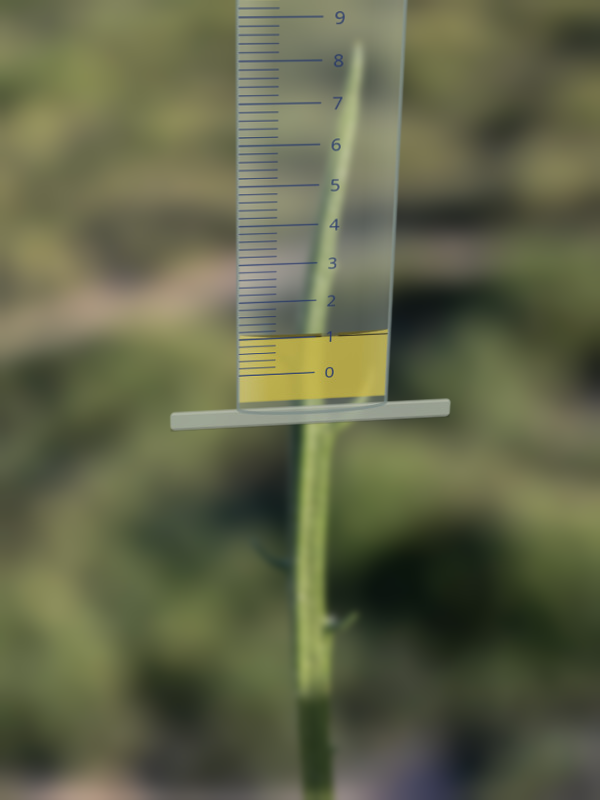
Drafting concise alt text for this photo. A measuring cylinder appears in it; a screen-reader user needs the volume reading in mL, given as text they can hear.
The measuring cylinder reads 1 mL
